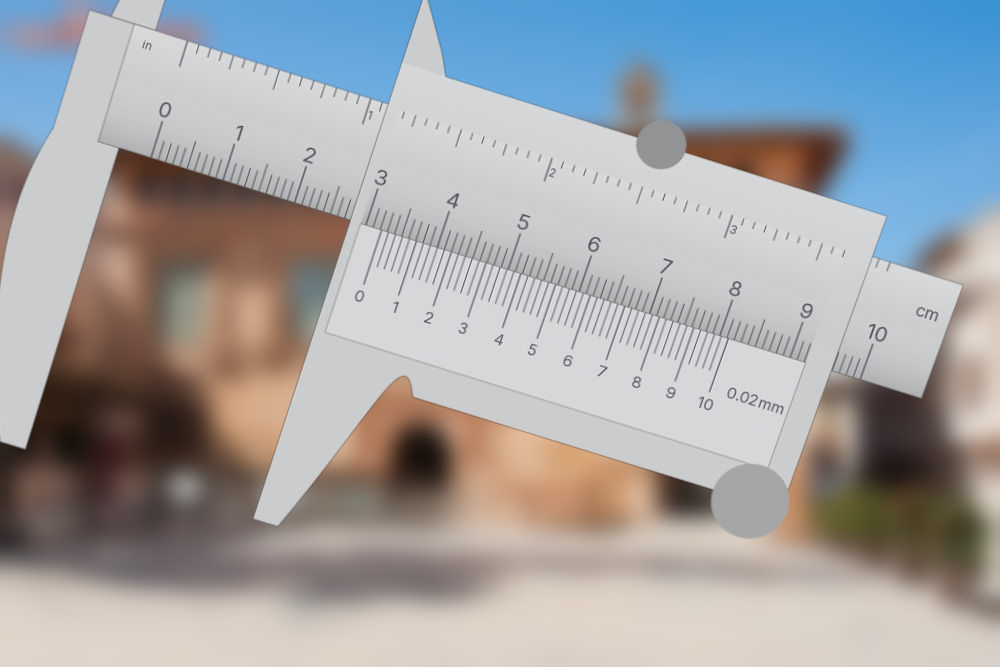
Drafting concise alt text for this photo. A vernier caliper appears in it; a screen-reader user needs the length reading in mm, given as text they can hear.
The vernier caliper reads 32.2 mm
